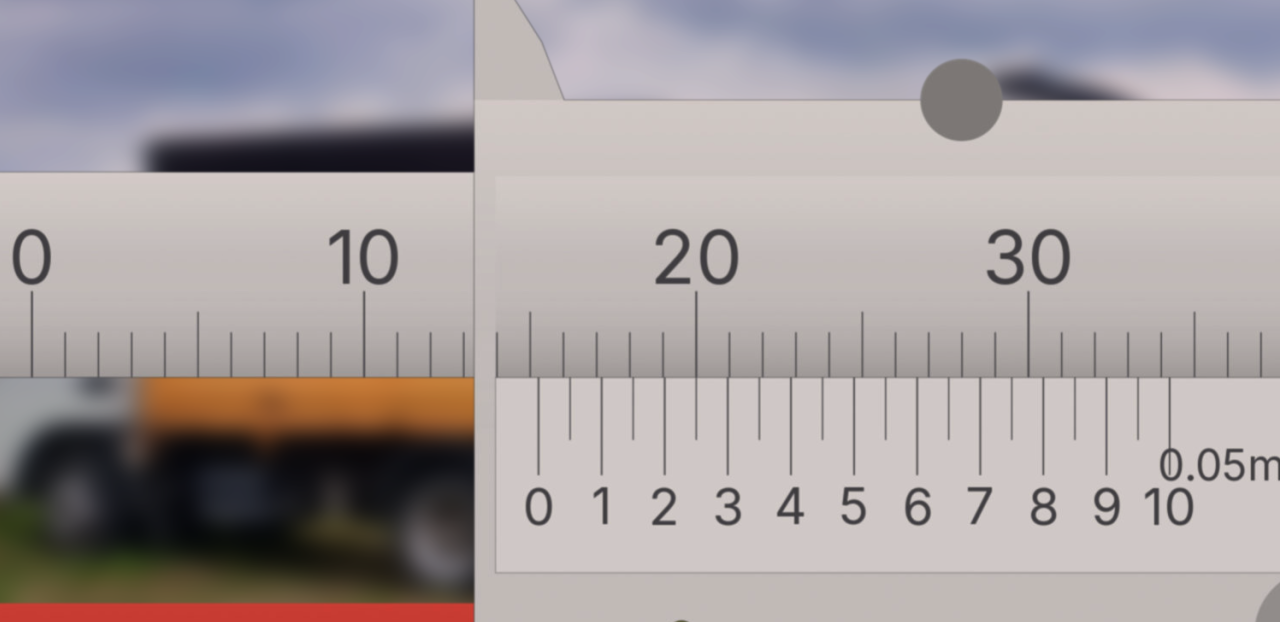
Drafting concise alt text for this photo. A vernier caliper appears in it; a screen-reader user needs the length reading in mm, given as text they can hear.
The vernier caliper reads 15.25 mm
